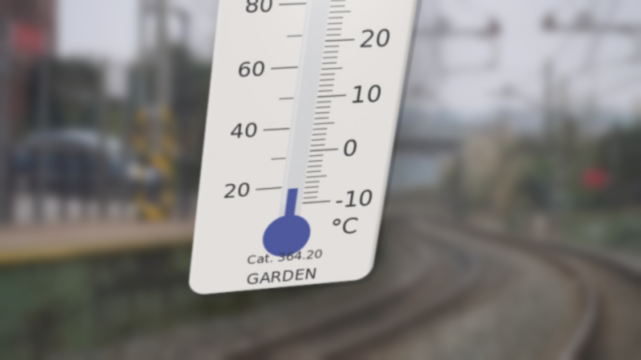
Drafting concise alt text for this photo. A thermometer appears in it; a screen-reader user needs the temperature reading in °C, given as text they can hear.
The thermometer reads -7 °C
